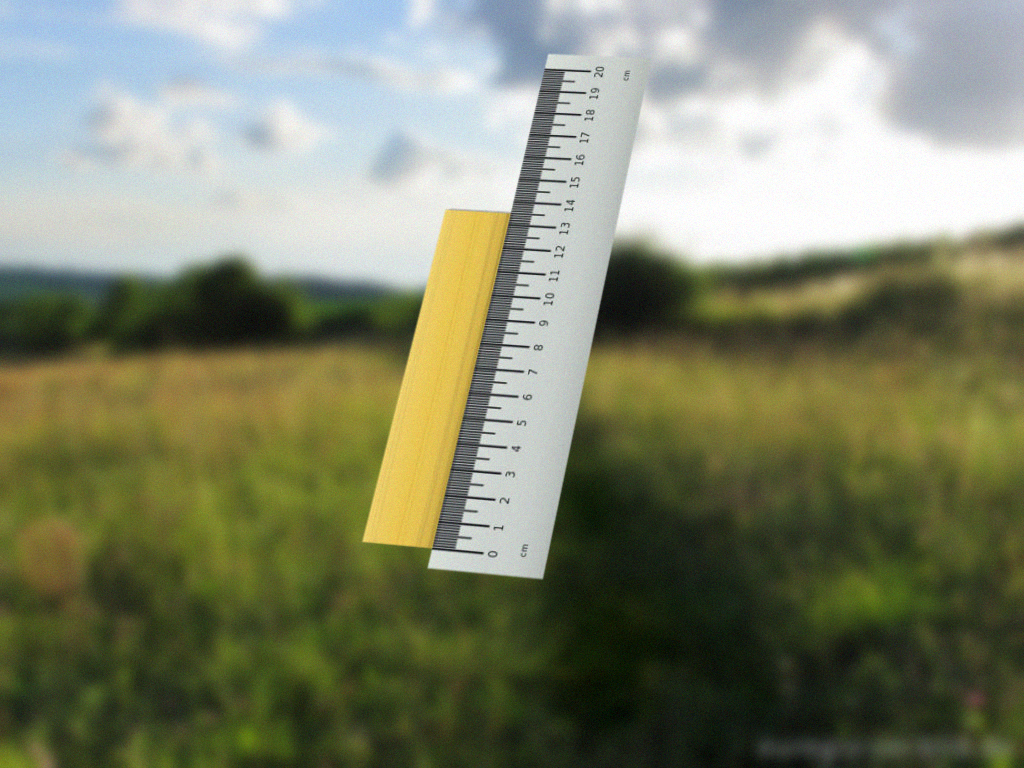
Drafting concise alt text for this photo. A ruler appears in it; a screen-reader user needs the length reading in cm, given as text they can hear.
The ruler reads 13.5 cm
